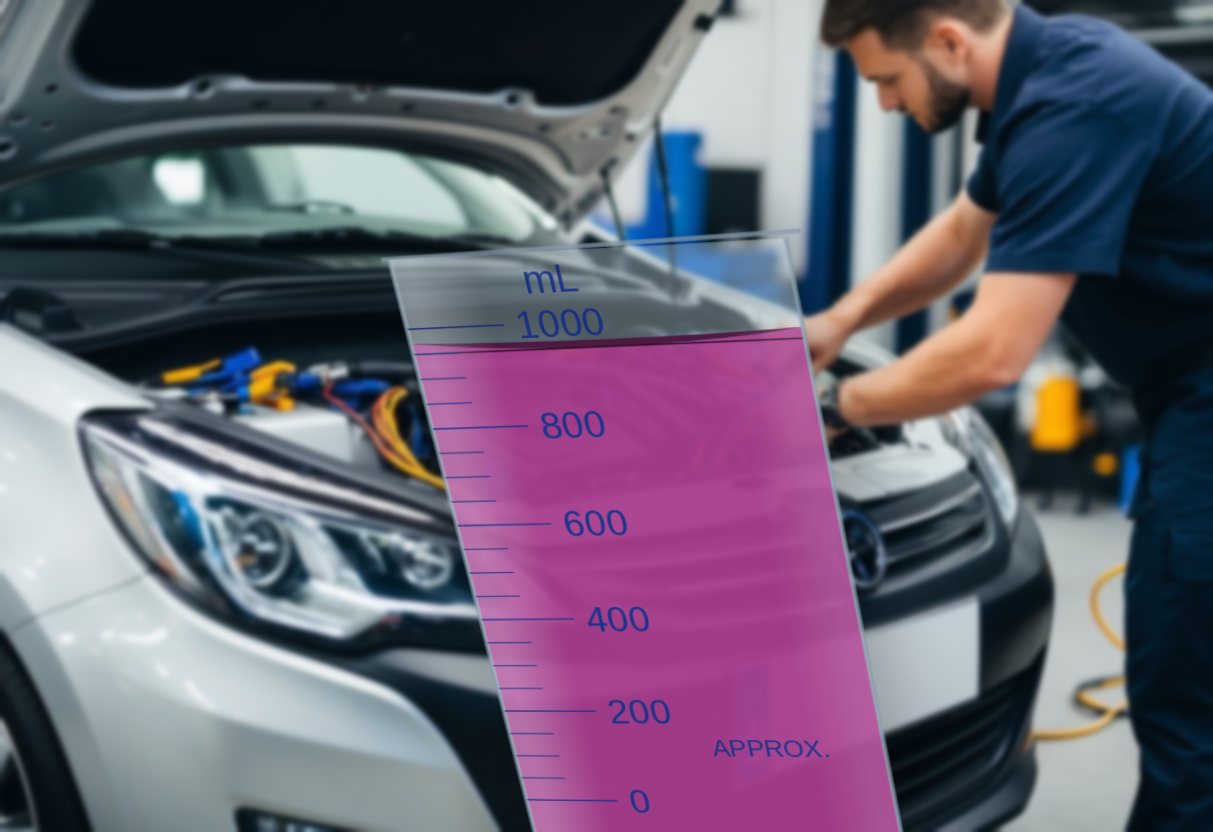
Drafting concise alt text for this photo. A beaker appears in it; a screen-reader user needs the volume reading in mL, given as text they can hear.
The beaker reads 950 mL
